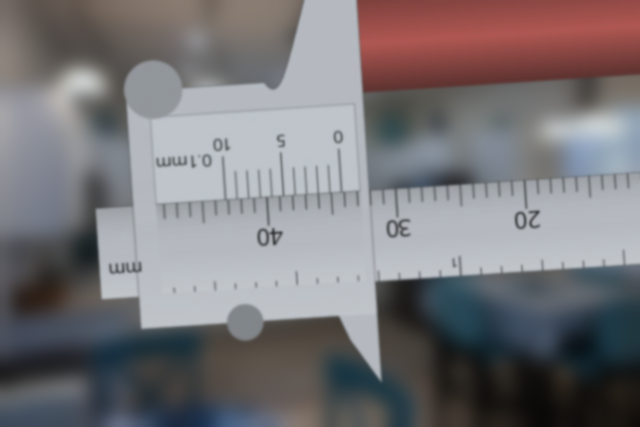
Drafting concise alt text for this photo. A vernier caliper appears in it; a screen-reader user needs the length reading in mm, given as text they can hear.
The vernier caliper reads 34.2 mm
